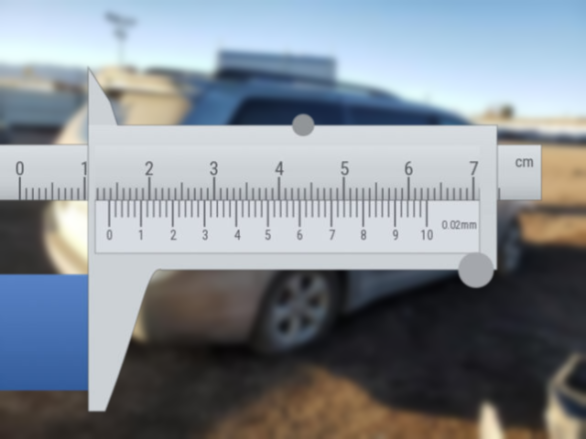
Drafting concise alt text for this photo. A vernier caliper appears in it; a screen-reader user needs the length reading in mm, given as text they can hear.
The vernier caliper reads 13.8 mm
